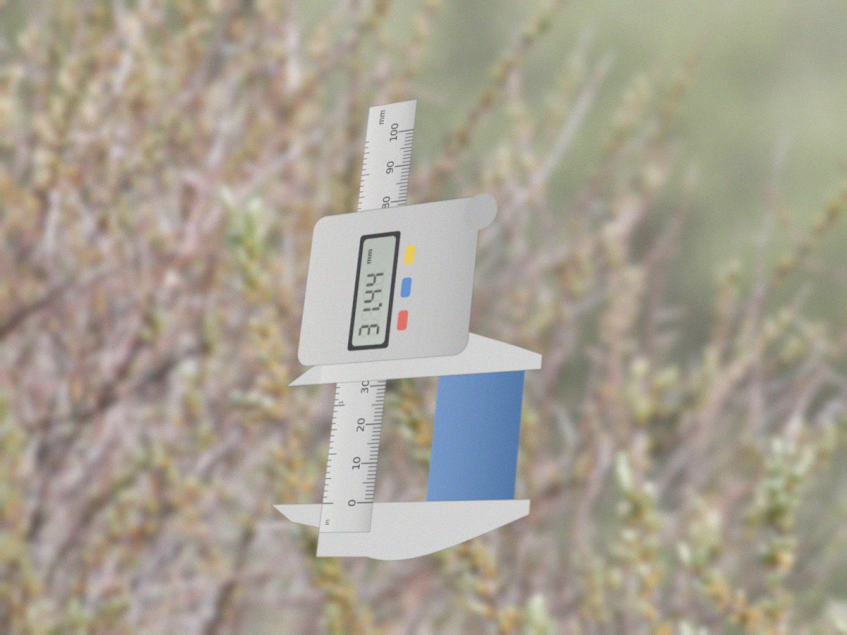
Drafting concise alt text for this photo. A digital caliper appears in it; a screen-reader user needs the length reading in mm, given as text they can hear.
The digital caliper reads 31.44 mm
